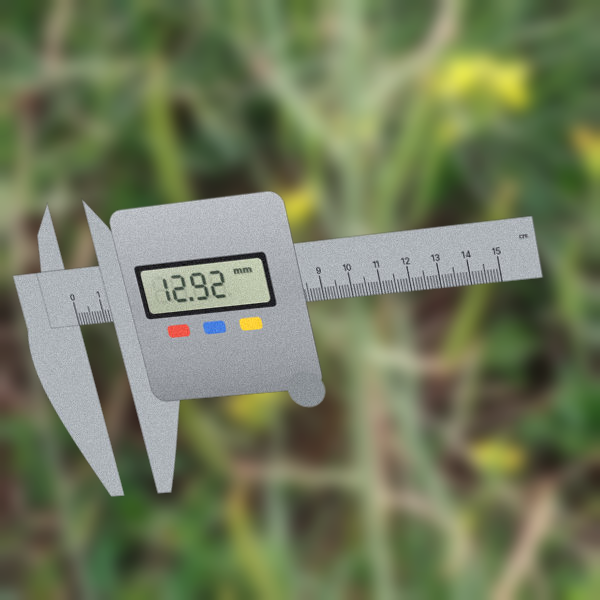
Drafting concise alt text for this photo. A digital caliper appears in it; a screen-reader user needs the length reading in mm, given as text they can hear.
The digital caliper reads 12.92 mm
